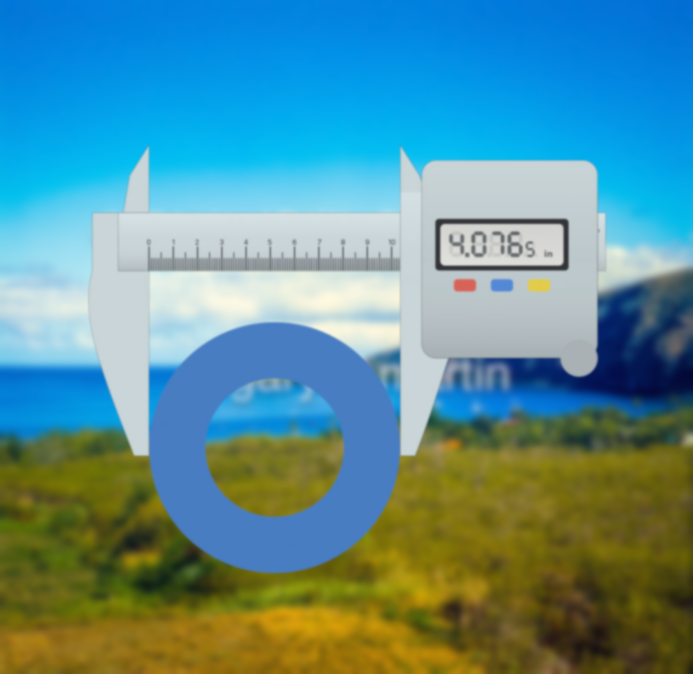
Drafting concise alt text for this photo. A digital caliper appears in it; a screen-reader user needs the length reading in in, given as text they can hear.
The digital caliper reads 4.0765 in
